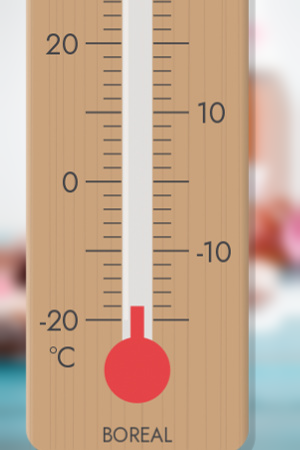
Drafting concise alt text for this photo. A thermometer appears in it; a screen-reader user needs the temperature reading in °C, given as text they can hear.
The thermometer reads -18 °C
